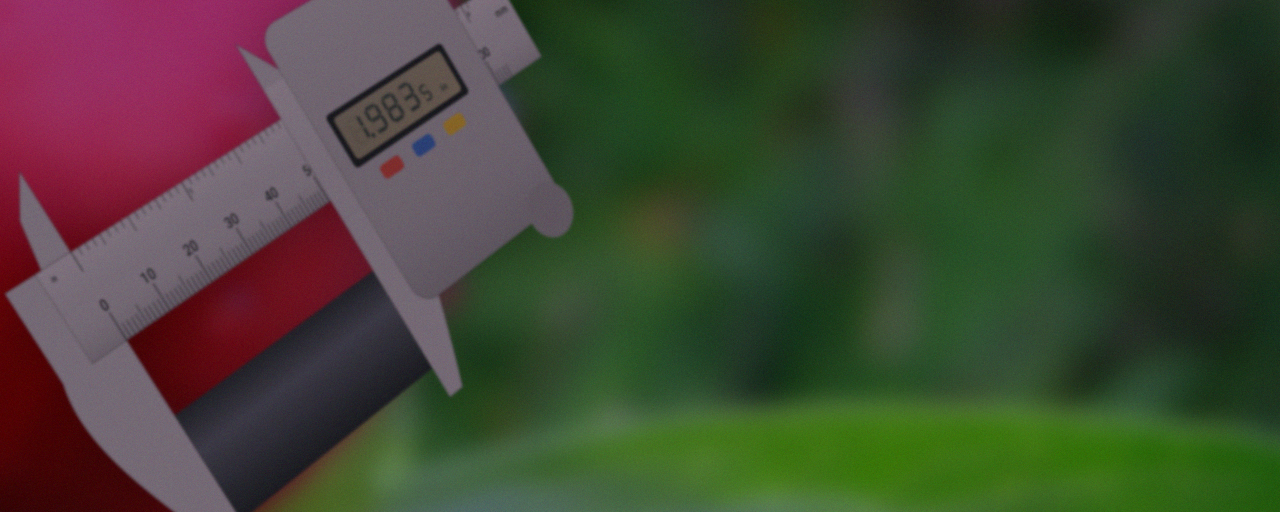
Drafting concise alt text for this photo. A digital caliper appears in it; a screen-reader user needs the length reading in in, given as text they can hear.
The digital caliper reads 1.9835 in
